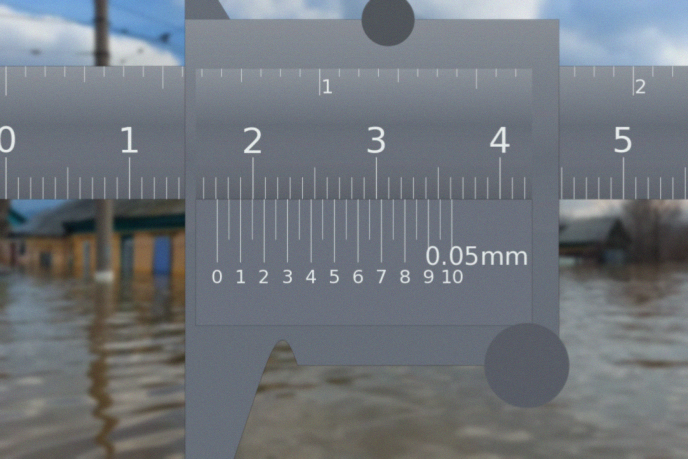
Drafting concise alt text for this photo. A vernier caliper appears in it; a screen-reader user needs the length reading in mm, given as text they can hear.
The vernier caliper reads 17.1 mm
